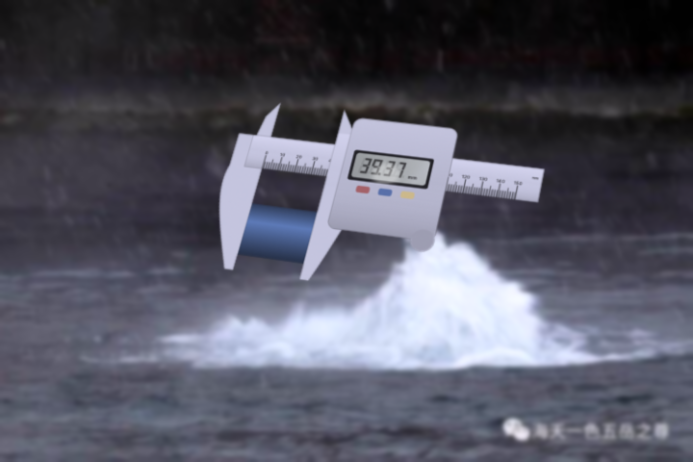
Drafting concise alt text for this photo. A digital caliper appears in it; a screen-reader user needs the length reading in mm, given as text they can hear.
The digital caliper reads 39.37 mm
